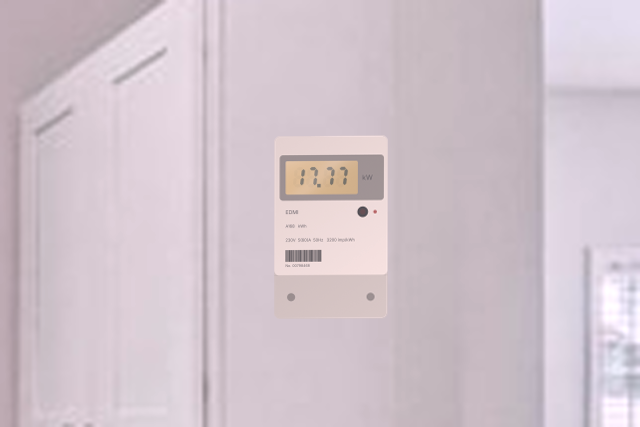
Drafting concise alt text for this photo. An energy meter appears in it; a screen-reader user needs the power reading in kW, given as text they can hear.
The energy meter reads 17.77 kW
